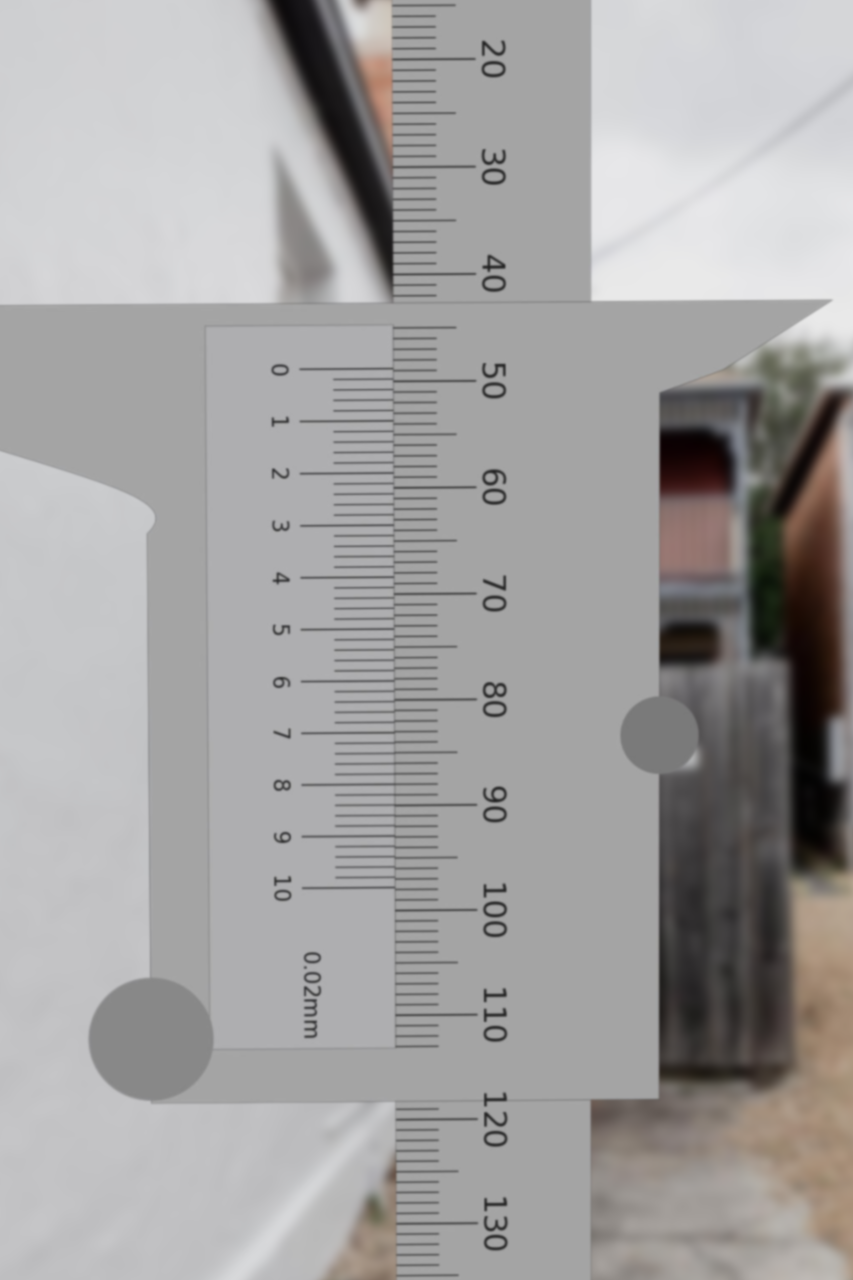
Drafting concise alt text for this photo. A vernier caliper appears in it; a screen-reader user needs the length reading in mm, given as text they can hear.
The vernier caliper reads 48.8 mm
